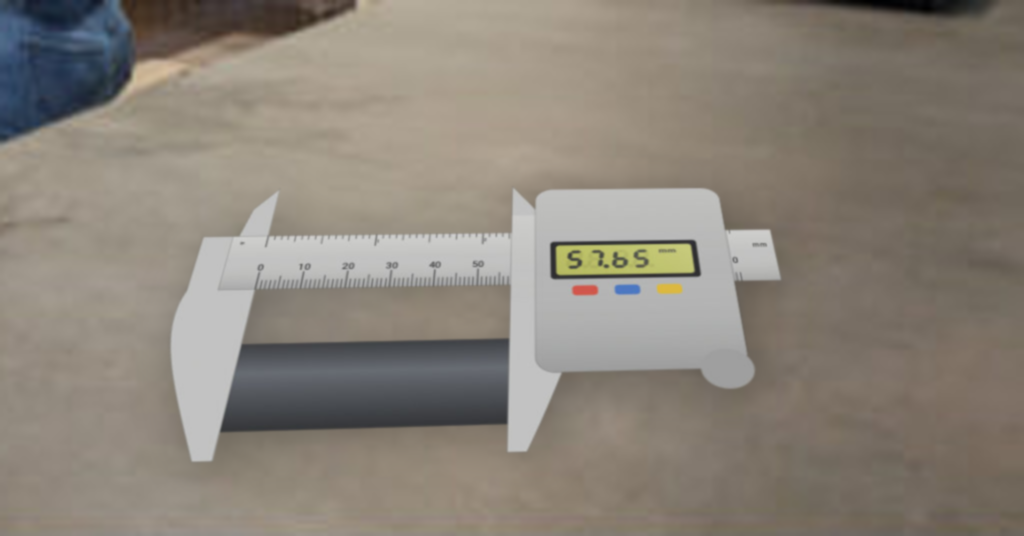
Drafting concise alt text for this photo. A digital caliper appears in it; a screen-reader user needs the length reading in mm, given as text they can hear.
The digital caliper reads 57.65 mm
